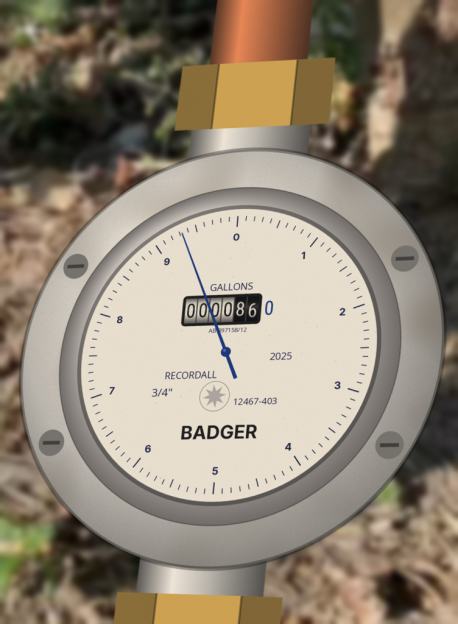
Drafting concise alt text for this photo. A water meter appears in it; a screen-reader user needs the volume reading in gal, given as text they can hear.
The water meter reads 859.3 gal
